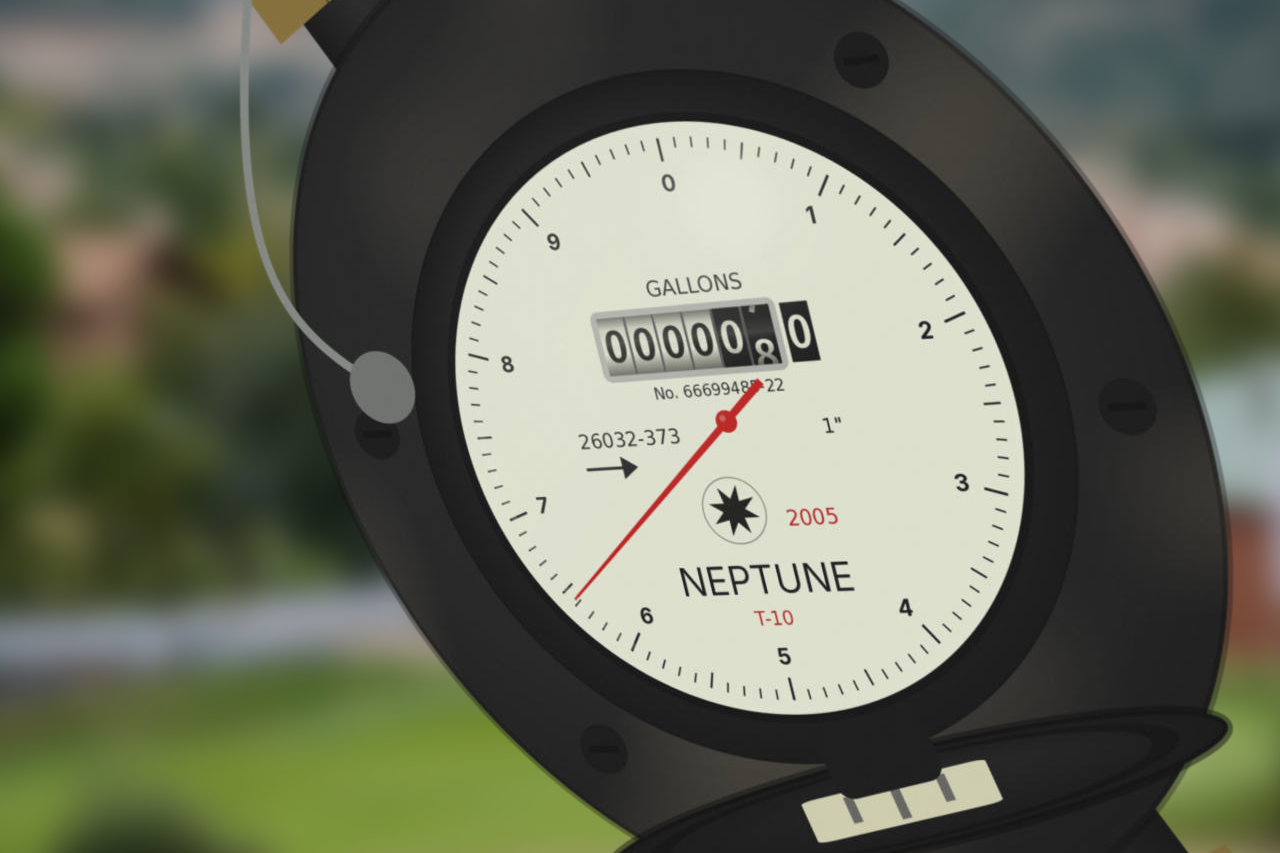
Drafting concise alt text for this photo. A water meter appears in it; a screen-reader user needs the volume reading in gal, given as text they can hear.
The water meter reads 76.4 gal
